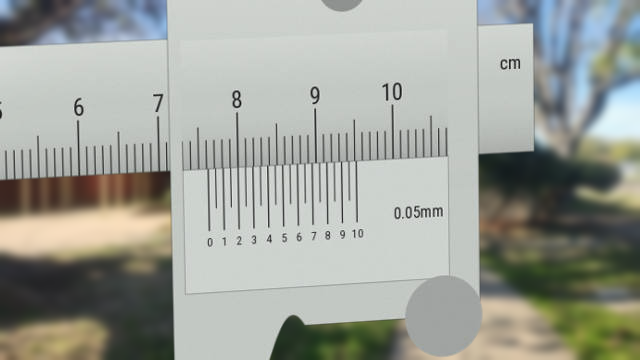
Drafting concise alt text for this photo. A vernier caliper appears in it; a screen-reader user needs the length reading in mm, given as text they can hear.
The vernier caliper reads 76.2 mm
